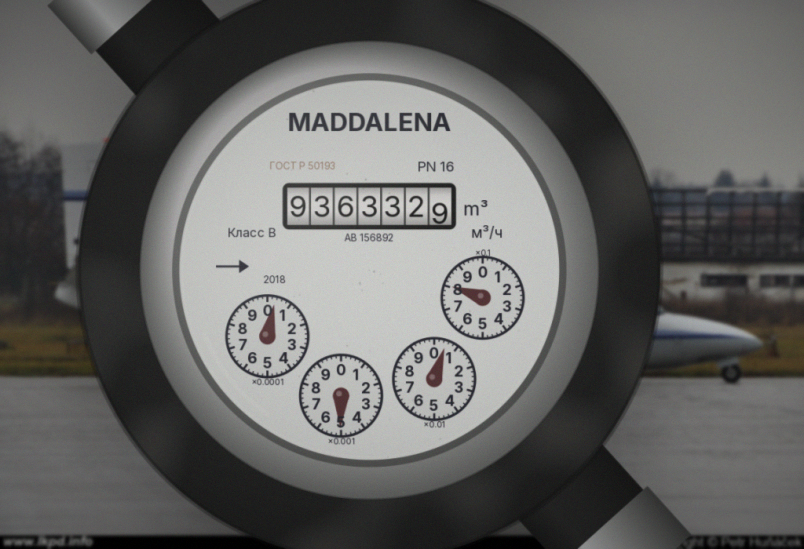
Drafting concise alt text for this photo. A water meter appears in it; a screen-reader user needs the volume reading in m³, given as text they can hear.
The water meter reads 9363328.8050 m³
